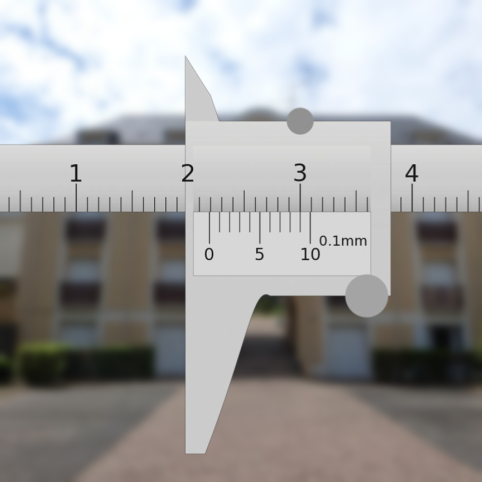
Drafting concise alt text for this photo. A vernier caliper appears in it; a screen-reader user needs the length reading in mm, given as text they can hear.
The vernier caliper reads 21.9 mm
